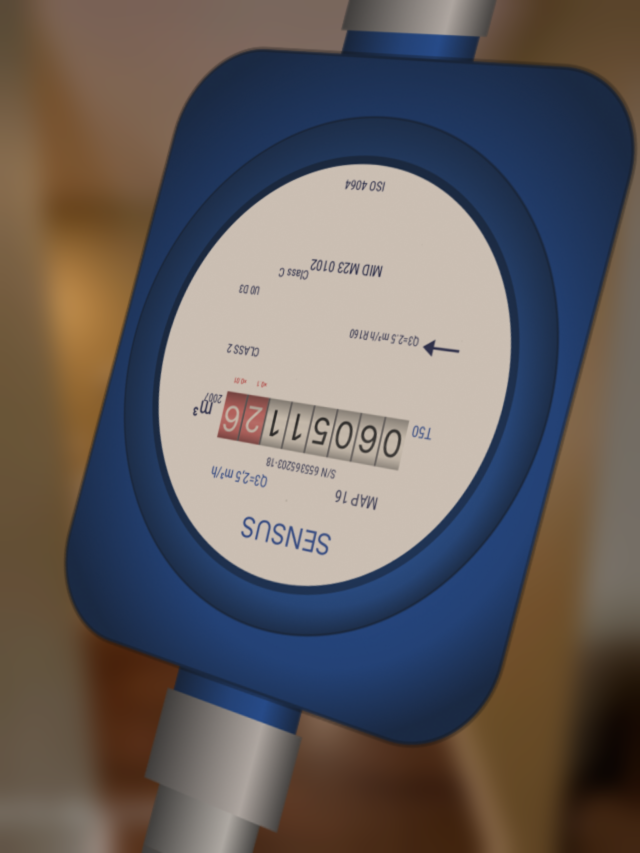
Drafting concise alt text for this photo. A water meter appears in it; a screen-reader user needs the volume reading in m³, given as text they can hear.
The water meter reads 60511.26 m³
